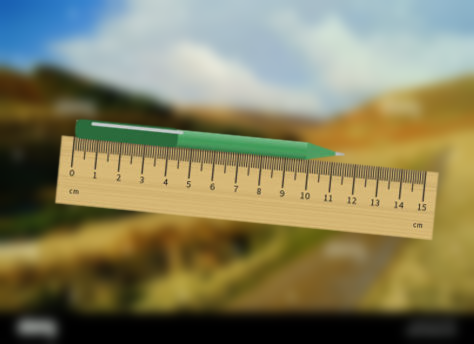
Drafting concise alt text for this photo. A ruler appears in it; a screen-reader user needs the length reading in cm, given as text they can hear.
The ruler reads 11.5 cm
